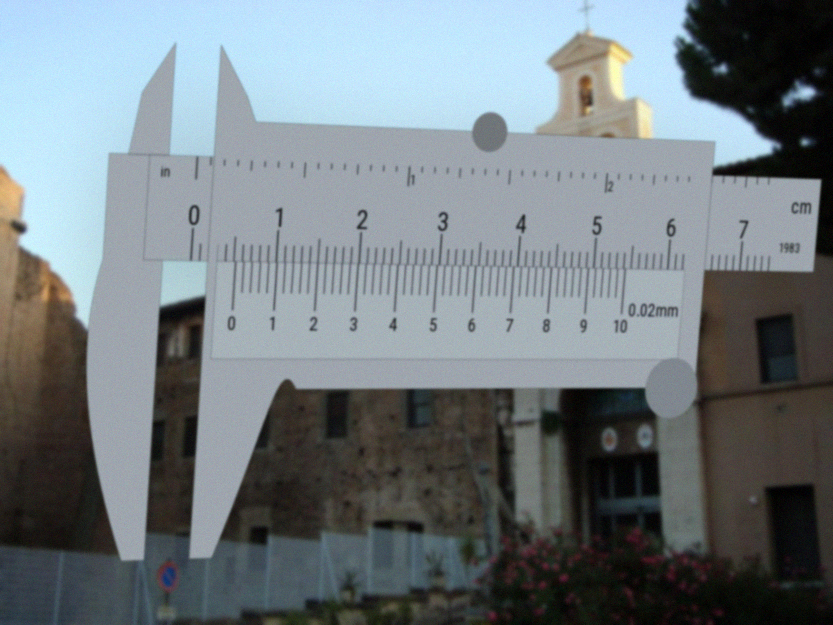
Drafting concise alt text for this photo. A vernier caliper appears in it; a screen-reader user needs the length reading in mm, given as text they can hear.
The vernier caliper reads 5.2 mm
